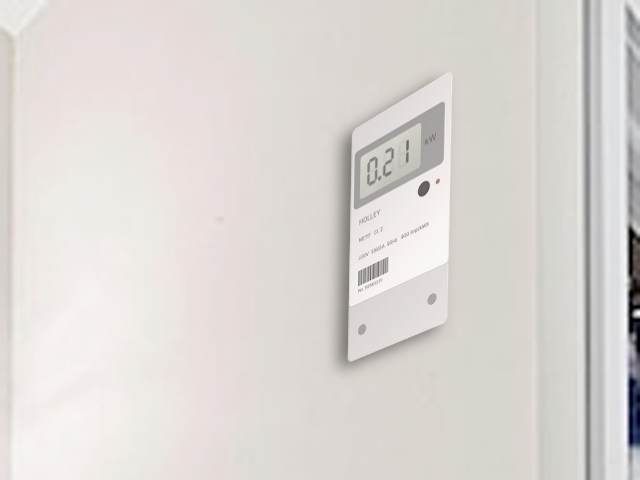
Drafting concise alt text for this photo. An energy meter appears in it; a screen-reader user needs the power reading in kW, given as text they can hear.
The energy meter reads 0.21 kW
